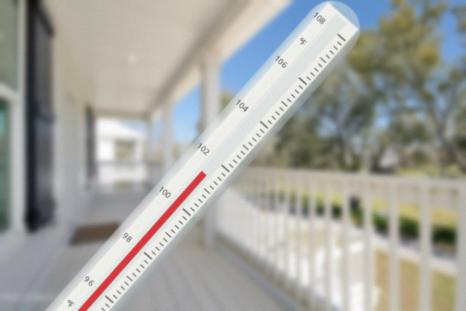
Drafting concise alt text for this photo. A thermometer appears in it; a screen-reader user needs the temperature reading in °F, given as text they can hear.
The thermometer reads 101.4 °F
